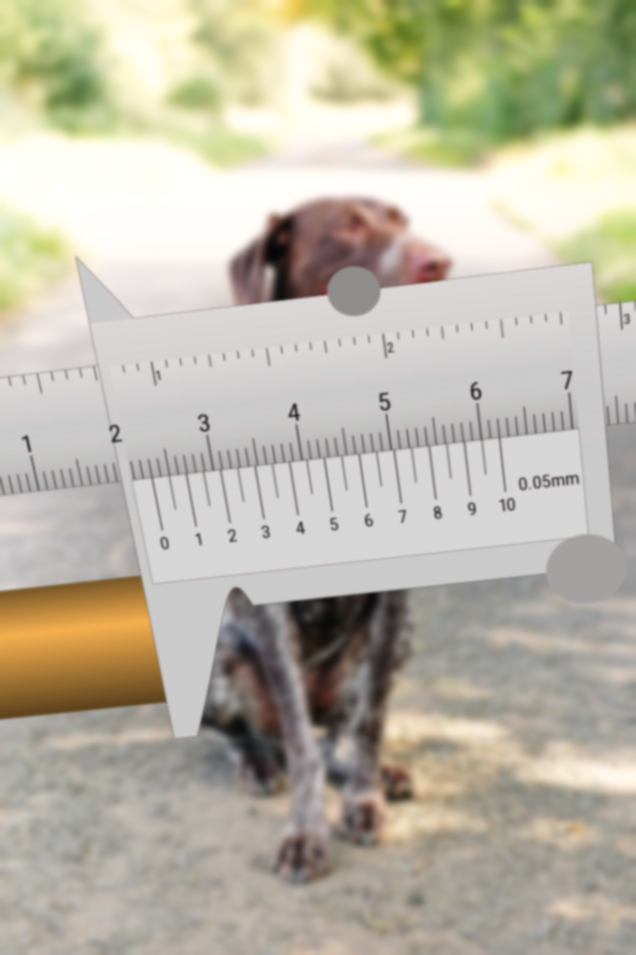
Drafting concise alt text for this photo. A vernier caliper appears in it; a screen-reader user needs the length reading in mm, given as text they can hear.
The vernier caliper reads 23.0 mm
